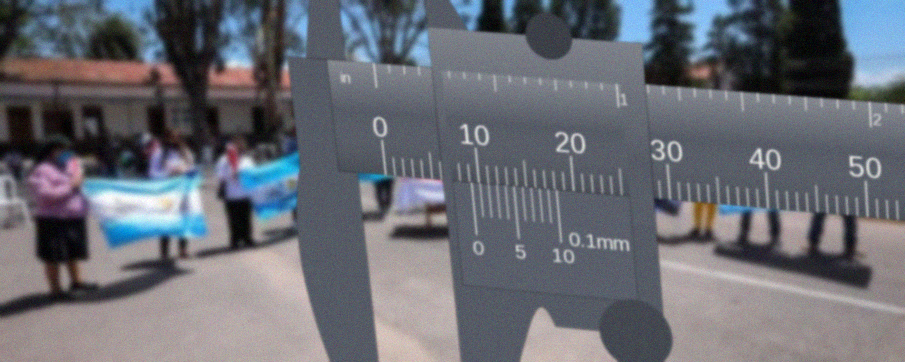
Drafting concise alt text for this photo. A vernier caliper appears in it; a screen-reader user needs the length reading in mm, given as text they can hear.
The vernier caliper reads 9.2 mm
